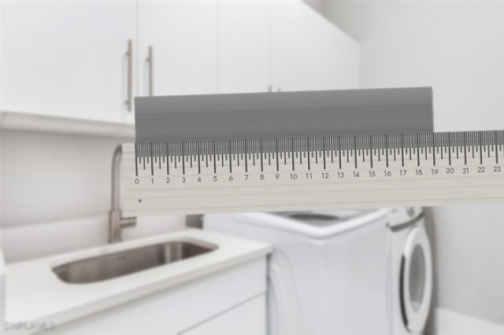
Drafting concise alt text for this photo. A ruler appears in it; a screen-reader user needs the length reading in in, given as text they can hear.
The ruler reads 19 in
